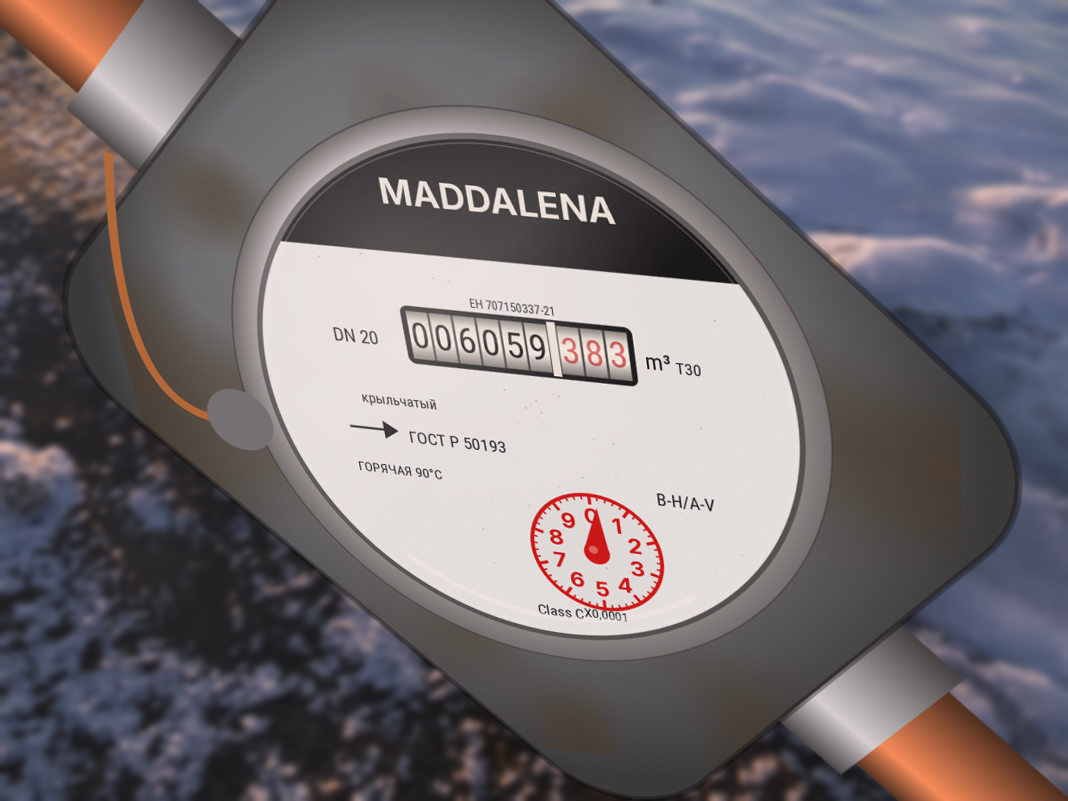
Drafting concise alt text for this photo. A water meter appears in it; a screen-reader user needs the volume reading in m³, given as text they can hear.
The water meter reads 6059.3830 m³
